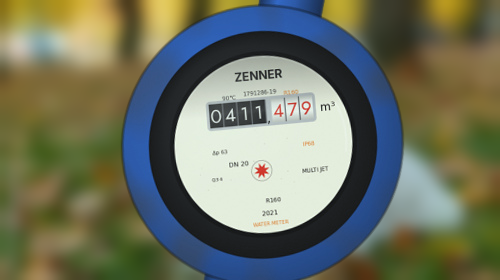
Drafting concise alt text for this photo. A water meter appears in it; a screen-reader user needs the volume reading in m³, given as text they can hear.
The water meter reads 411.479 m³
